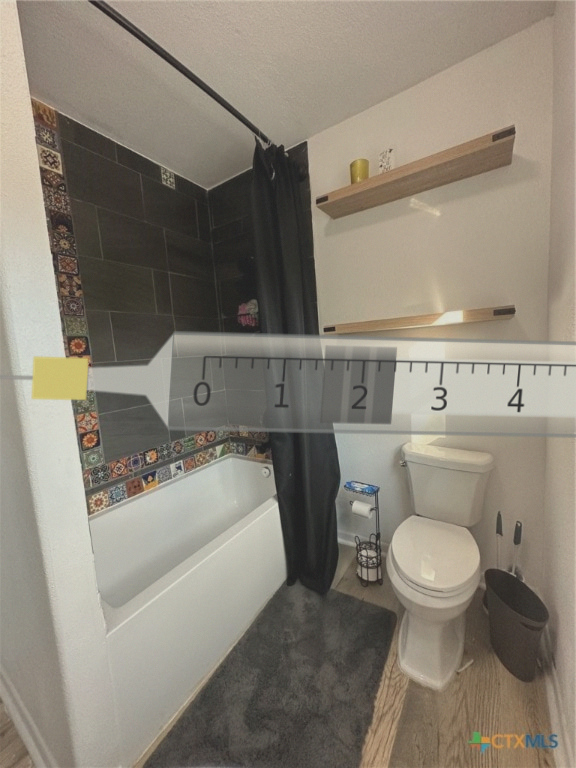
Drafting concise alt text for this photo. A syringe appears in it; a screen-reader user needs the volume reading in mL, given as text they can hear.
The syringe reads 1.5 mL
